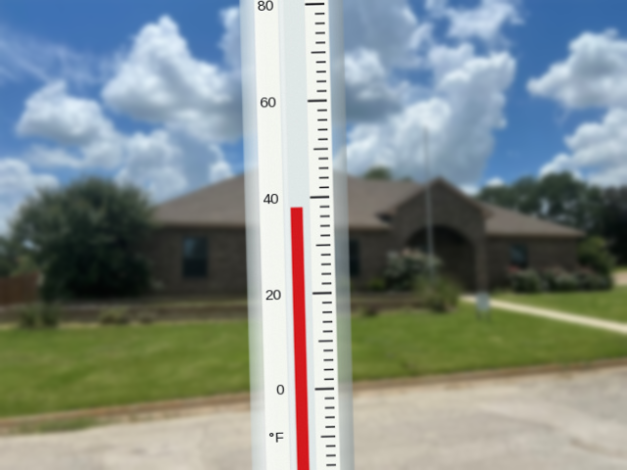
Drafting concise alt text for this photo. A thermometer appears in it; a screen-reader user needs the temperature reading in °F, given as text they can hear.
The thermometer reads 38 °F
